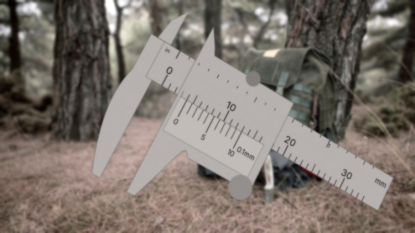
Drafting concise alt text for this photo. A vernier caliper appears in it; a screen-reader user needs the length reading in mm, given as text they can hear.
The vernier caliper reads 4.0 mm
